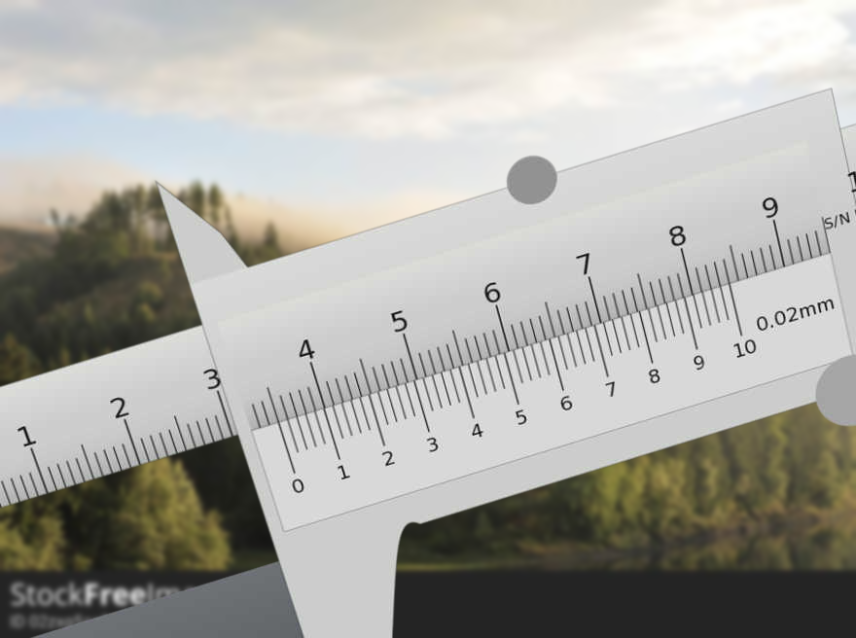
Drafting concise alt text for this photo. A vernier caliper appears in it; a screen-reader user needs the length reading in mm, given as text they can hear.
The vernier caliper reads 35.0 mm
